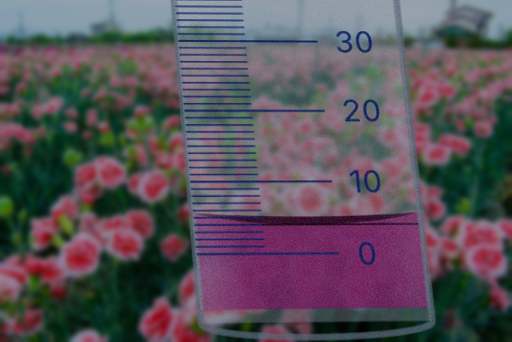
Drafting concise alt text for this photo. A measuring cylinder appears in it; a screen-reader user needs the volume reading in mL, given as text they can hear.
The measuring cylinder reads 4 mL
